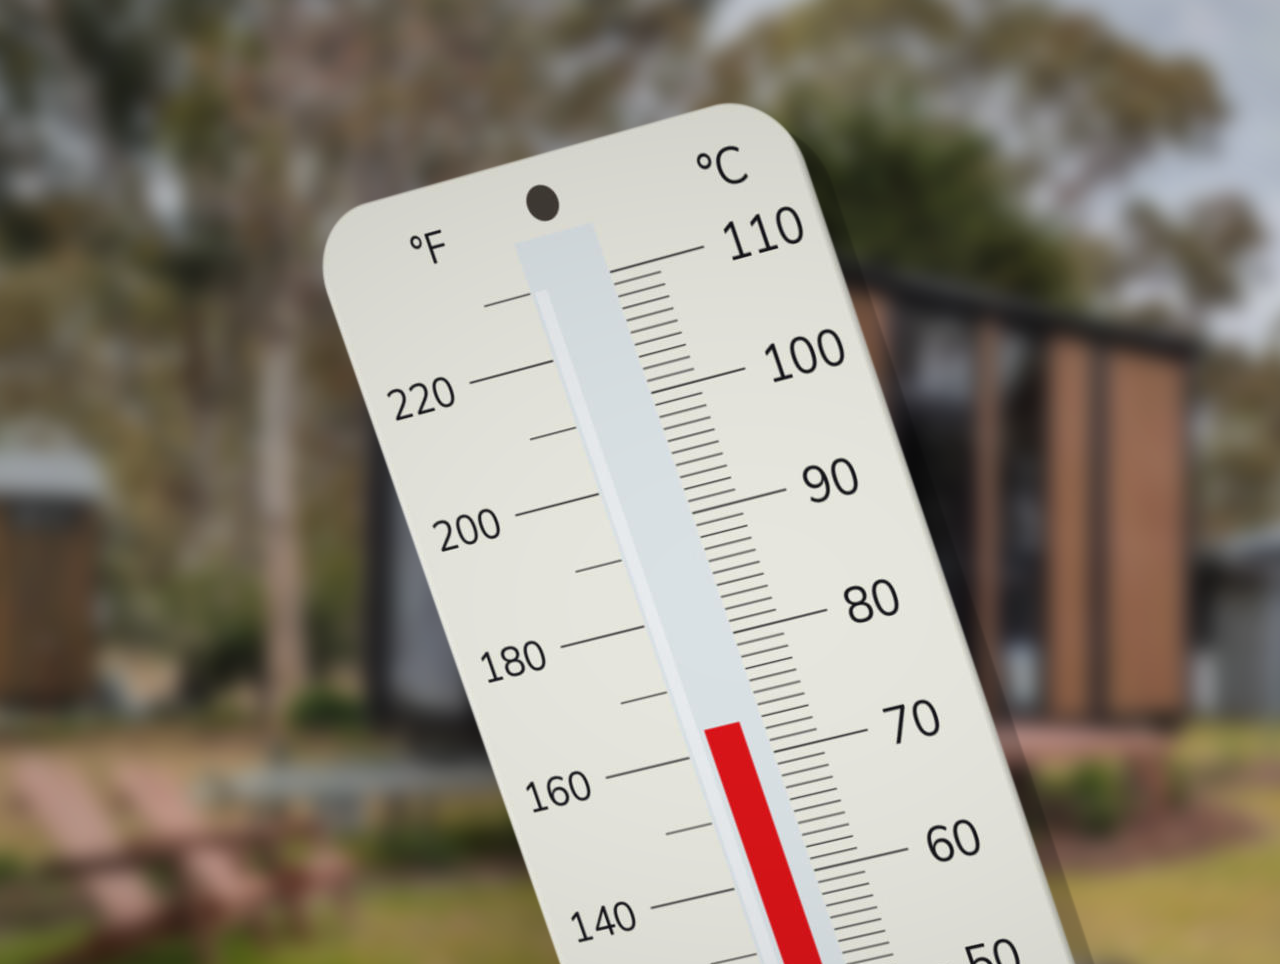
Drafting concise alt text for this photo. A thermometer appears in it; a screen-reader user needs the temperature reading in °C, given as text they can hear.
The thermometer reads 73 °C
